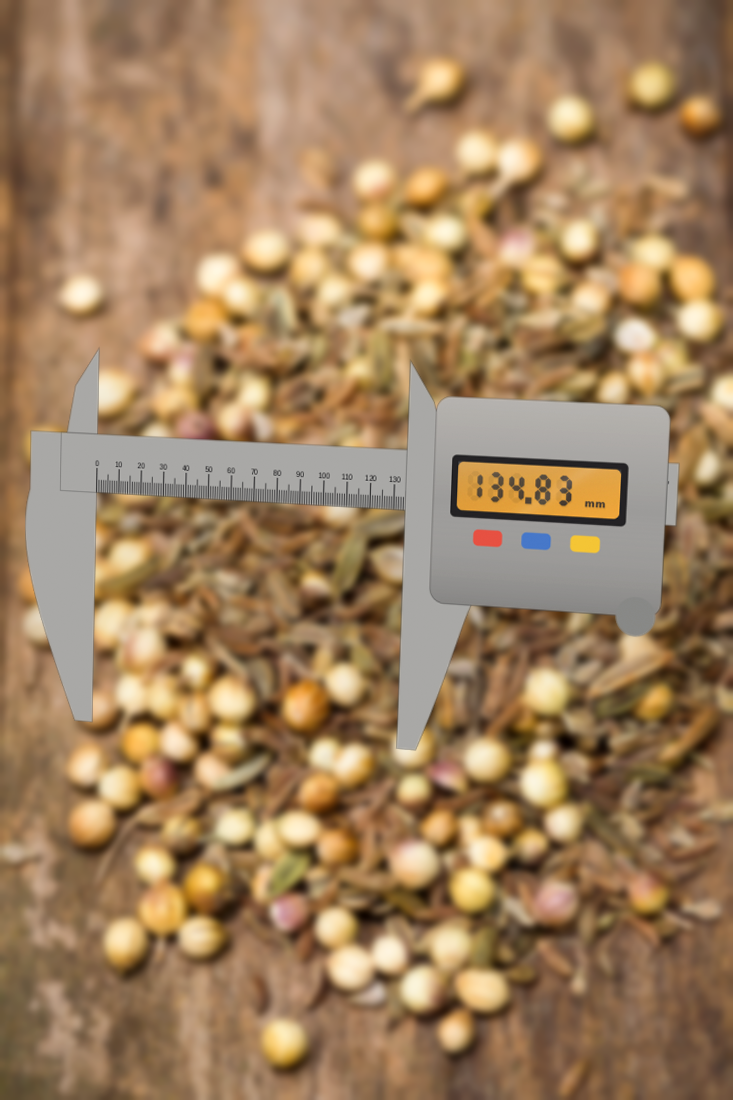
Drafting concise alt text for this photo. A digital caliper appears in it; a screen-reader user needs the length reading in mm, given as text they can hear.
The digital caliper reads 134.83 mm
